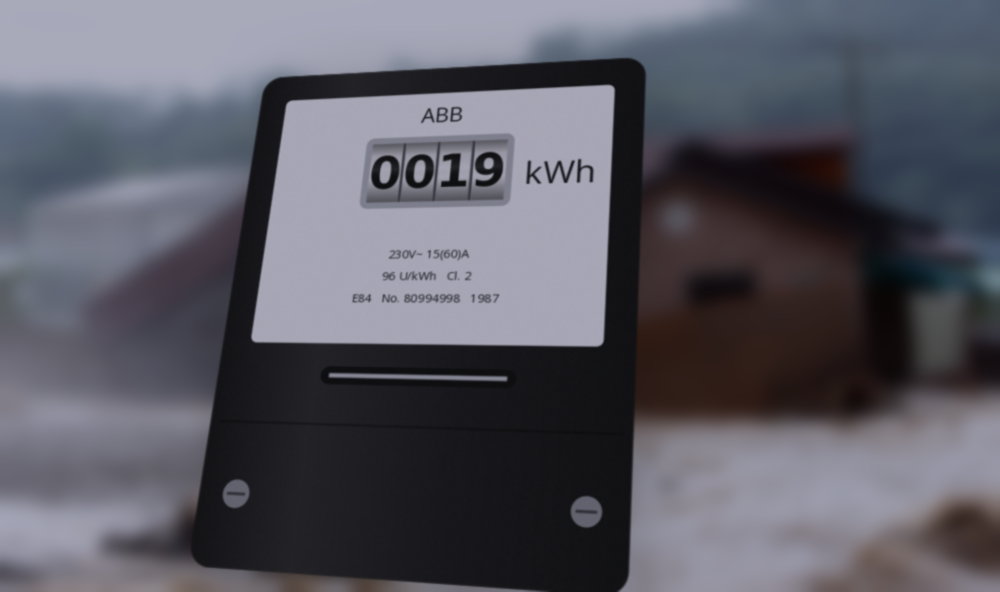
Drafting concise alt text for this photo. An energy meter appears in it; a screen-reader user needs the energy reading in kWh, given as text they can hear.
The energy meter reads 19 kWh
